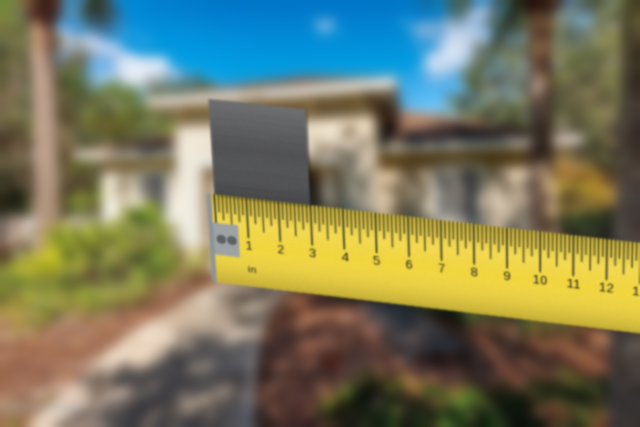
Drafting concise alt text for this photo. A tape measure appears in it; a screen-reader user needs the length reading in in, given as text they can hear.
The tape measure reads 3 in
